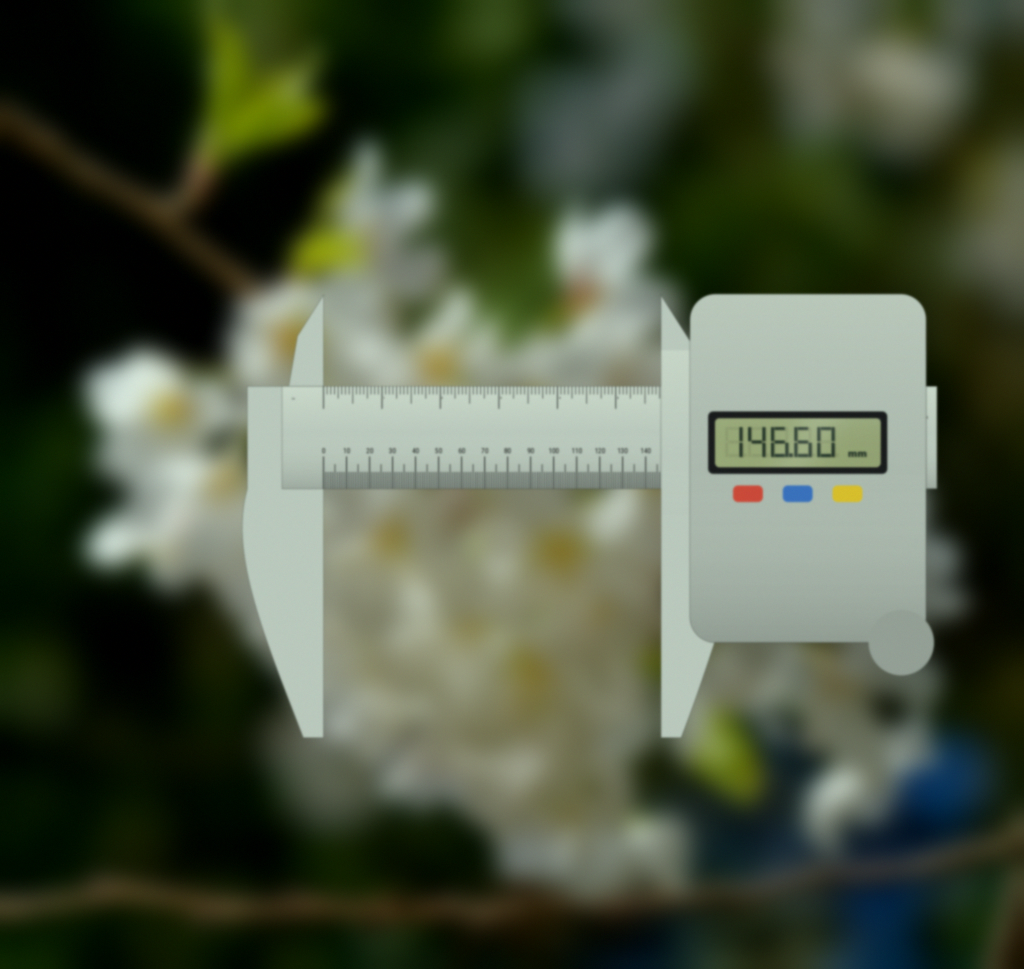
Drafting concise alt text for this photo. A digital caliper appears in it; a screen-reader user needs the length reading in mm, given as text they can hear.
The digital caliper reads 146.60 mm
